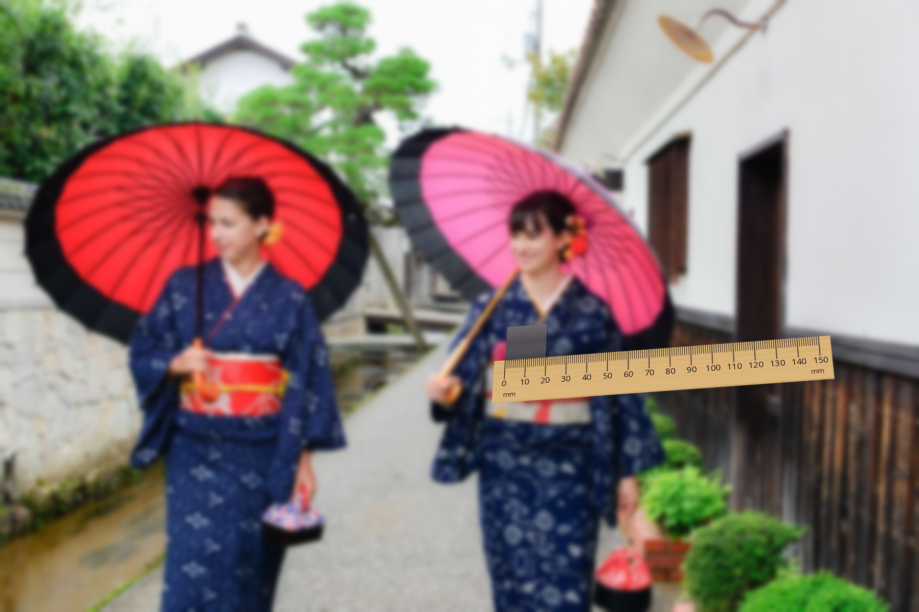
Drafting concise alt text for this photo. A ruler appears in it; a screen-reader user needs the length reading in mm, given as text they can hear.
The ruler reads 20 mm
